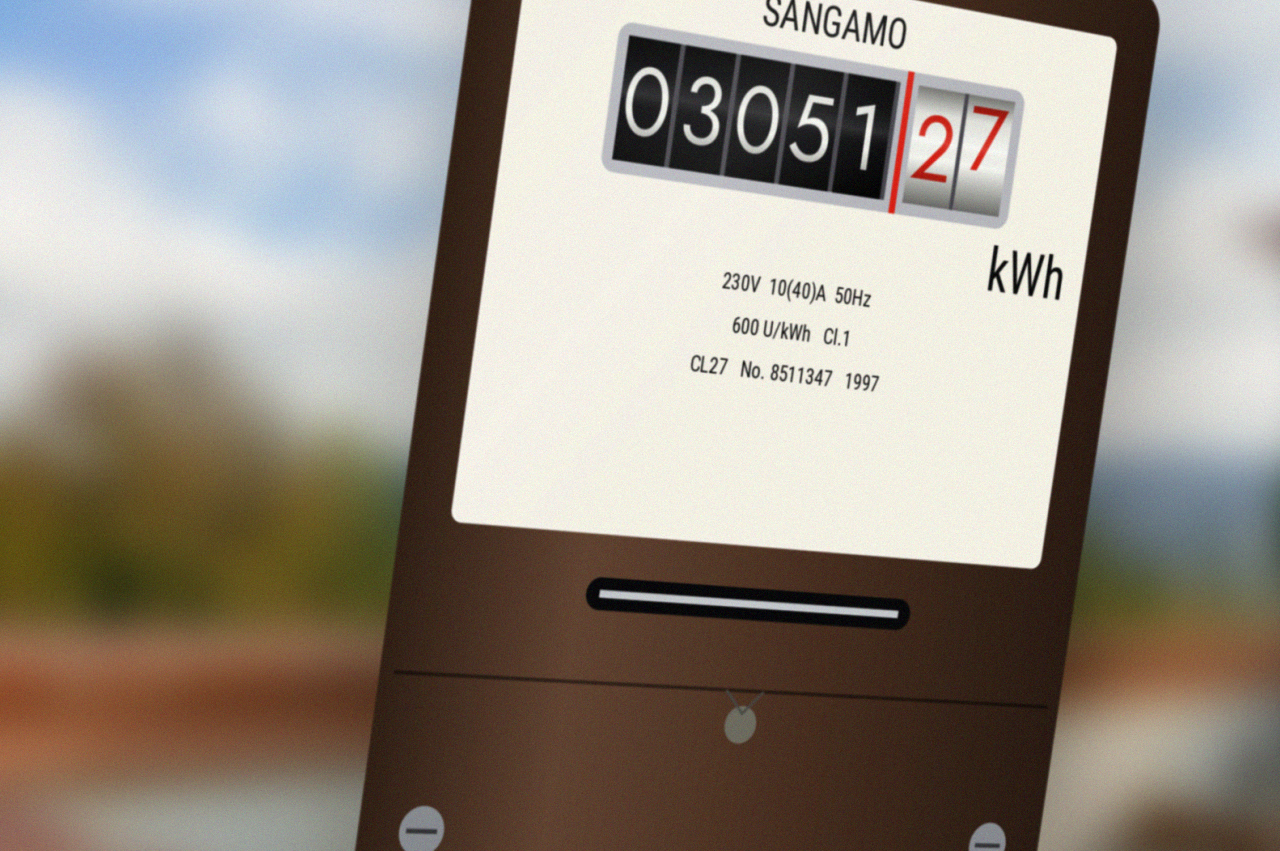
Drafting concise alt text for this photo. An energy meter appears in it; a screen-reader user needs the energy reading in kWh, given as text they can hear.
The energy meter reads 3051.27 kWh
